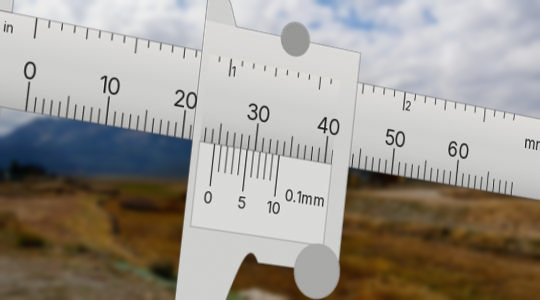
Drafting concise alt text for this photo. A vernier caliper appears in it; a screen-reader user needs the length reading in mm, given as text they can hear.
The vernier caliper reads 24.4 mm
